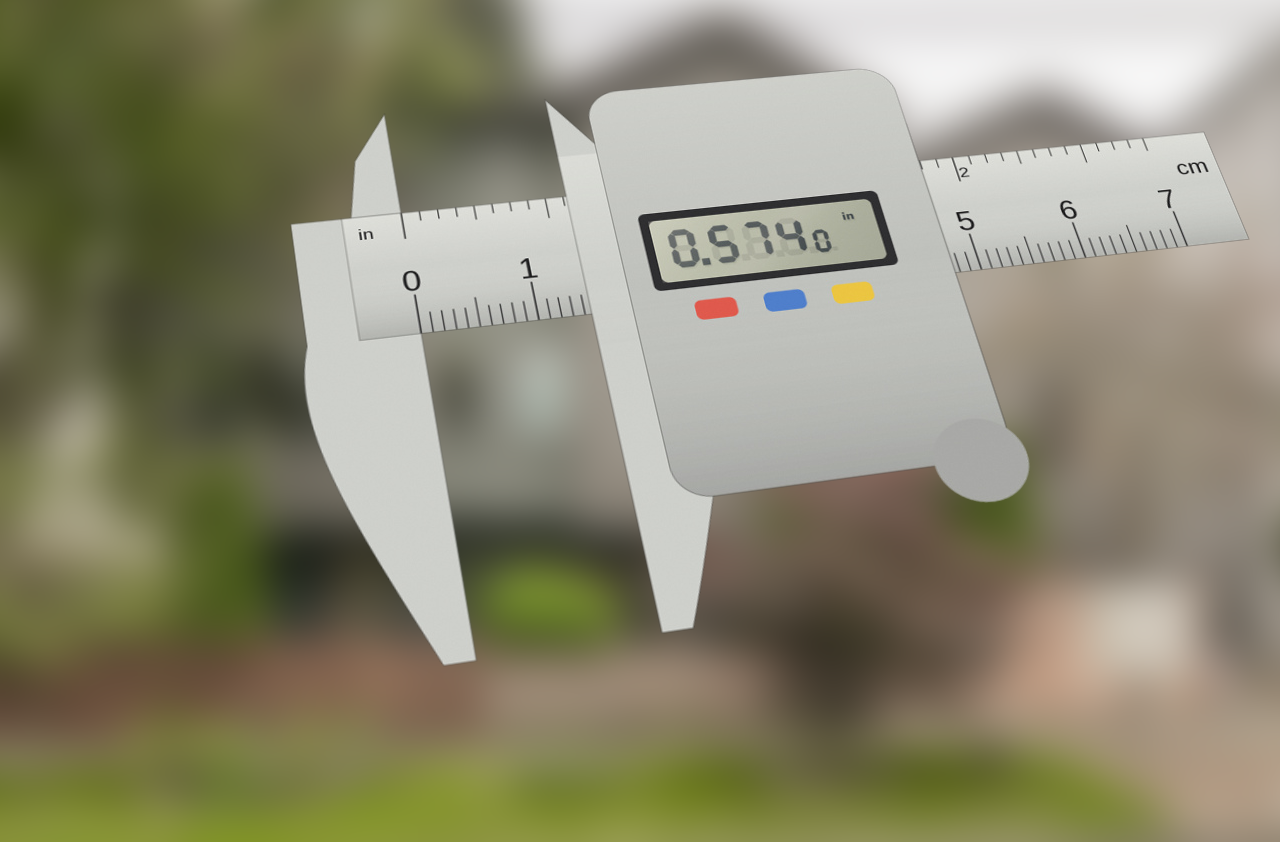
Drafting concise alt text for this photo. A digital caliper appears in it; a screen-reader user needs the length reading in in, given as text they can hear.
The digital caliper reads 0.5740 in
